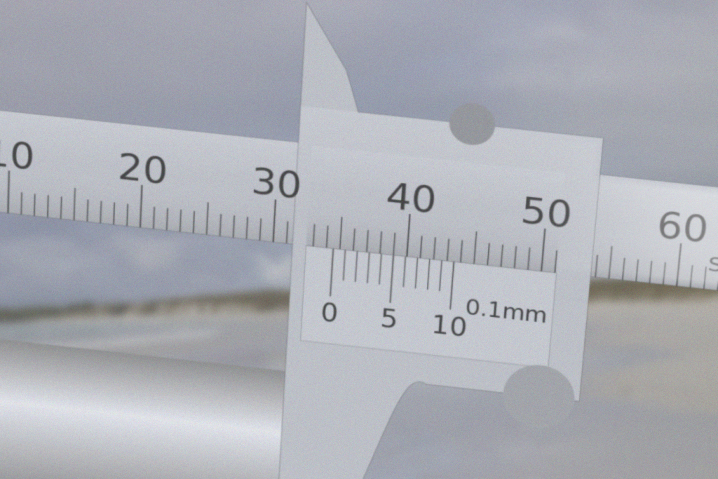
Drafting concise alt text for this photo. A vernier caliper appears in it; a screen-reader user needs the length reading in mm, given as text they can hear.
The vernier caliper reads 34.5 mm
